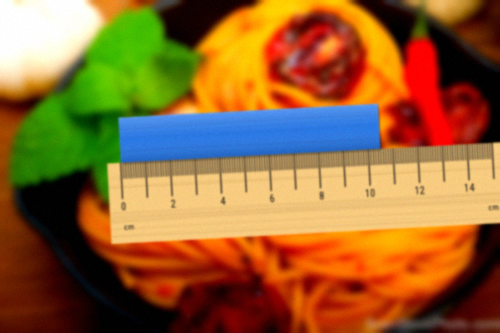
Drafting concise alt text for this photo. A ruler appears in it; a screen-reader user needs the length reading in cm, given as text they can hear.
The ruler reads 10.5 cm
